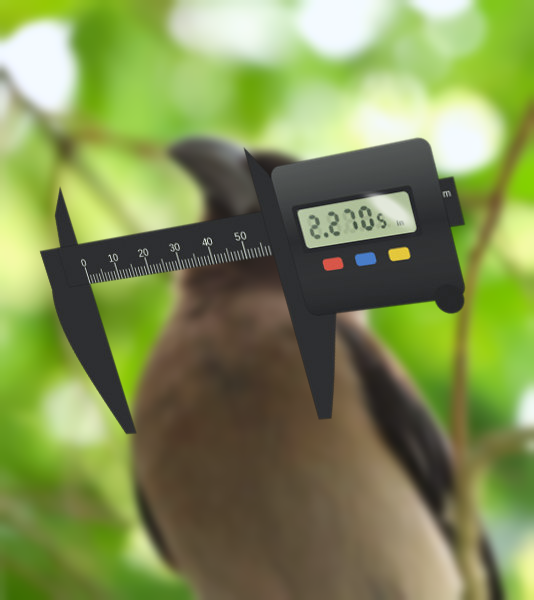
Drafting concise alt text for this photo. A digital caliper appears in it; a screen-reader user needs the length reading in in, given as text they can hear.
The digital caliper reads 2.2705 in
